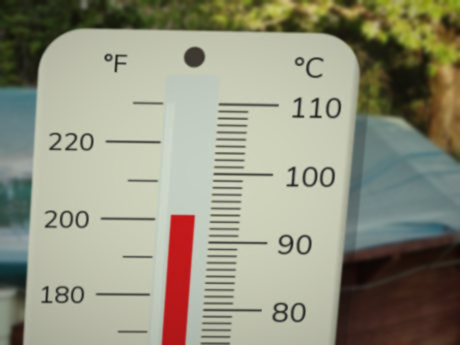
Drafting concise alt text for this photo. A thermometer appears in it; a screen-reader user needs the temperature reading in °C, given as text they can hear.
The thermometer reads 94 °C
